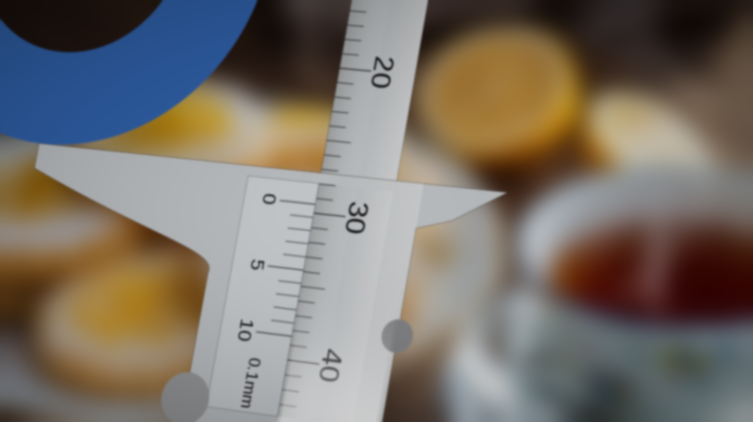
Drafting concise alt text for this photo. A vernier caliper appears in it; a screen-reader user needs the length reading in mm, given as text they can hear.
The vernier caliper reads 29.4 mm
